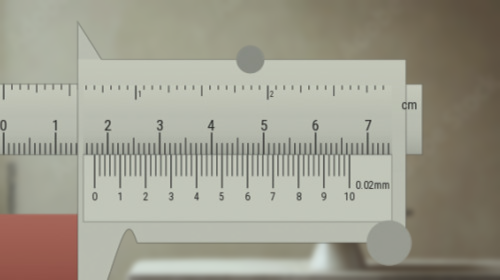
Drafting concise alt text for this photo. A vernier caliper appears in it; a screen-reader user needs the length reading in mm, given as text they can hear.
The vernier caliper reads 17.5 mm
